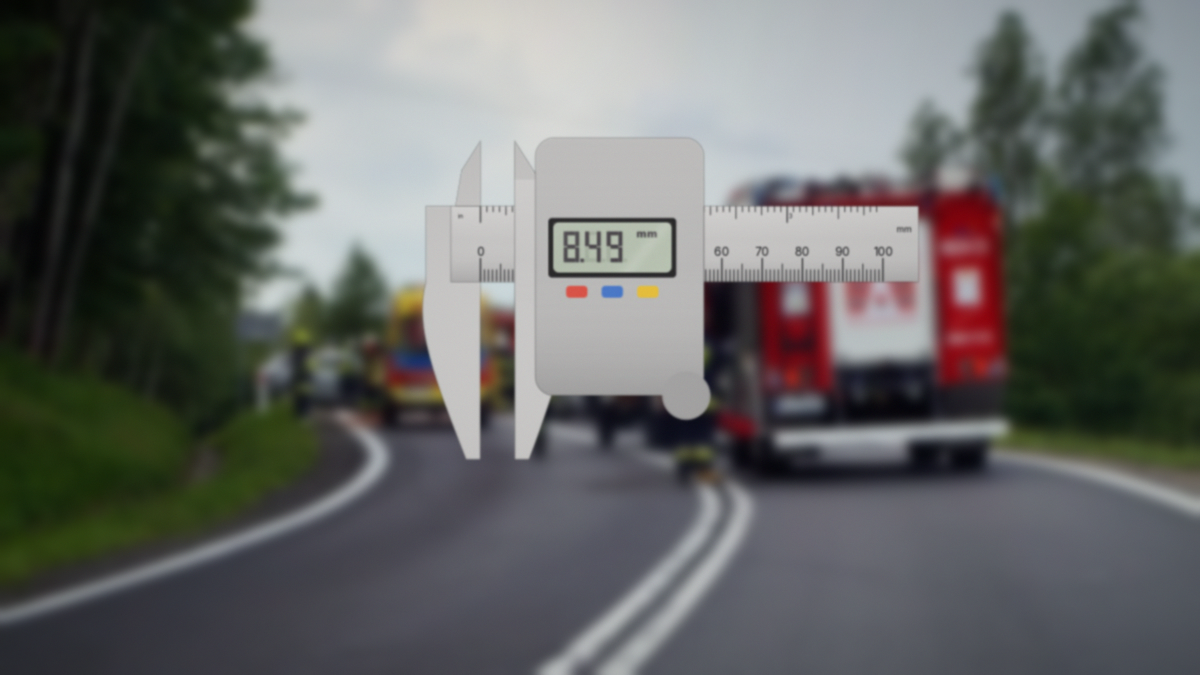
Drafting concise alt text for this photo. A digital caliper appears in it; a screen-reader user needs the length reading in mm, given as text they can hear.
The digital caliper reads 8.49 mm
